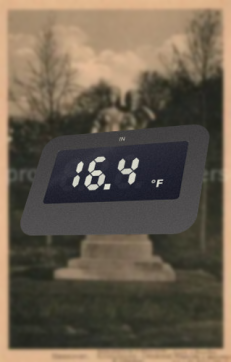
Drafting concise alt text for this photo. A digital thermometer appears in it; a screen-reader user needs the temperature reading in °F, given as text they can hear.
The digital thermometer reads 16.4 °F
